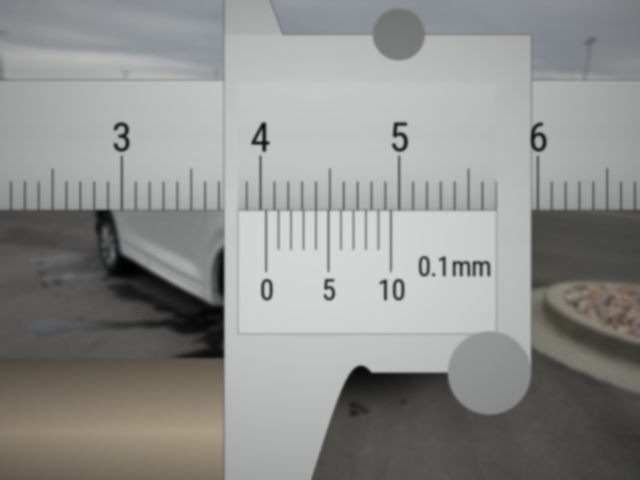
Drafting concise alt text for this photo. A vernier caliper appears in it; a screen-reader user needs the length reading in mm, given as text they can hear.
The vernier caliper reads 40.4 mm
